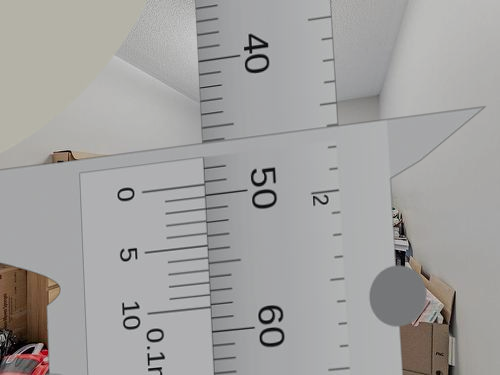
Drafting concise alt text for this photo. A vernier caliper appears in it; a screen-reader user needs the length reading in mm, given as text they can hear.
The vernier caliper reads 49.2 mm
